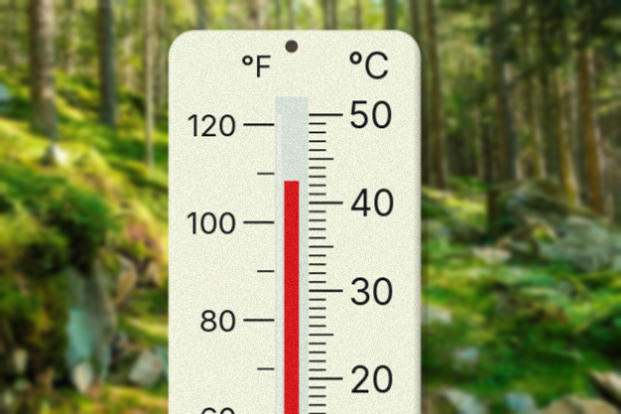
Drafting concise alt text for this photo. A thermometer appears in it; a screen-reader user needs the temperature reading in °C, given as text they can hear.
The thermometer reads 42.5 °C
